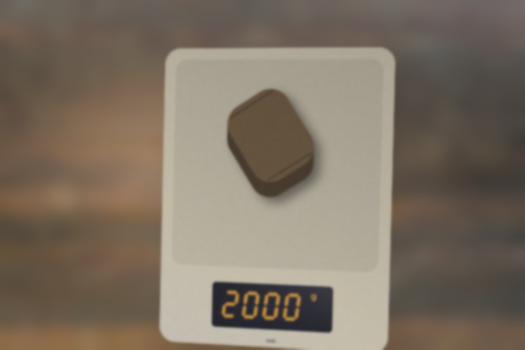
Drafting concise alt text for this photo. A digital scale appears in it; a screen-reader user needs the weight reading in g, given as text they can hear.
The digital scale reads 2000 g
